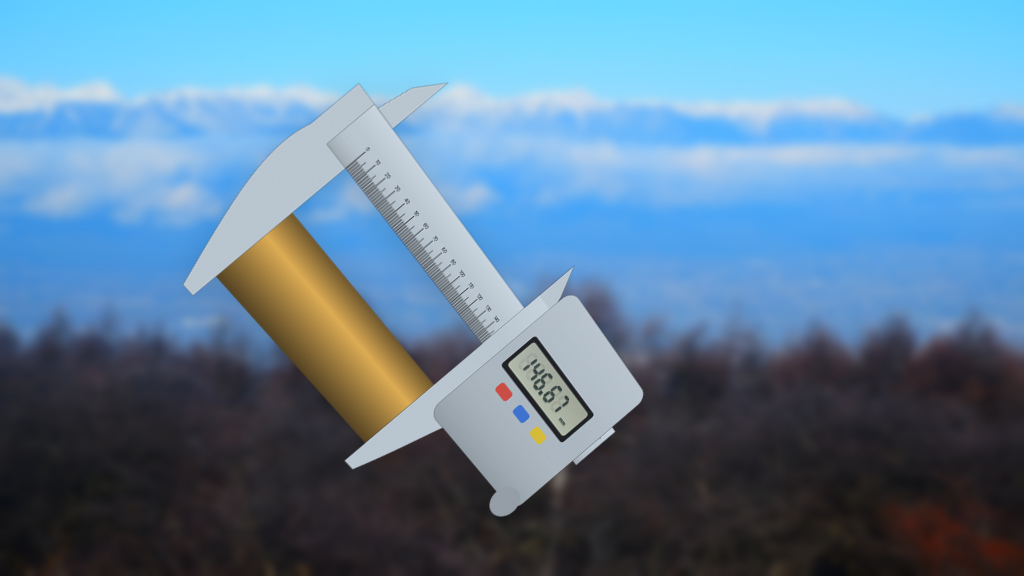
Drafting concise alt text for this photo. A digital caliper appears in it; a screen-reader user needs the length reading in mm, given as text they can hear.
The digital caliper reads 146.67 mm
